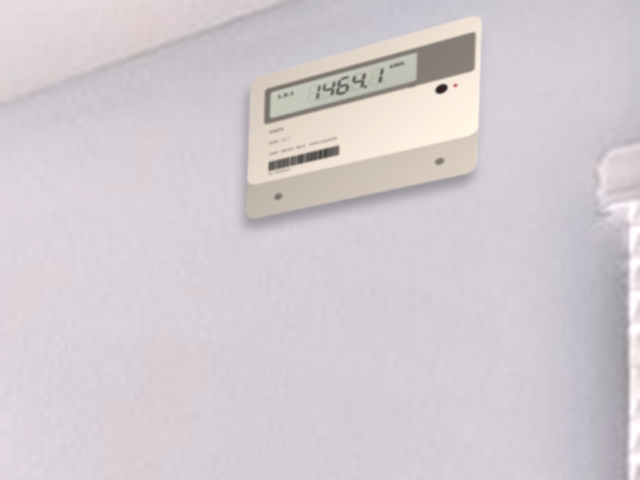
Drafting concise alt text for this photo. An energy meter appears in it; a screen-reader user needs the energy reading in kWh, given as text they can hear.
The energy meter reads 1464.1 kWh
